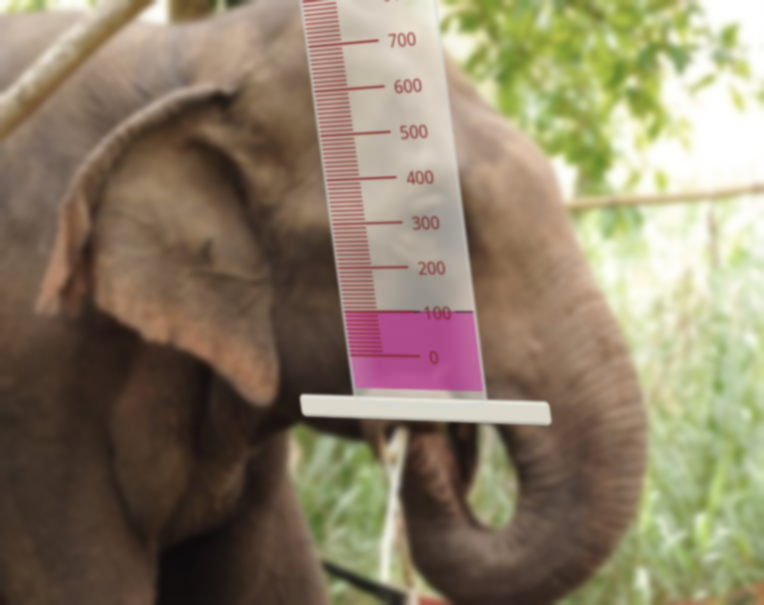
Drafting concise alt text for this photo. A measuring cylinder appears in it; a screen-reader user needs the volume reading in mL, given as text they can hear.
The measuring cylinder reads 100 mL
